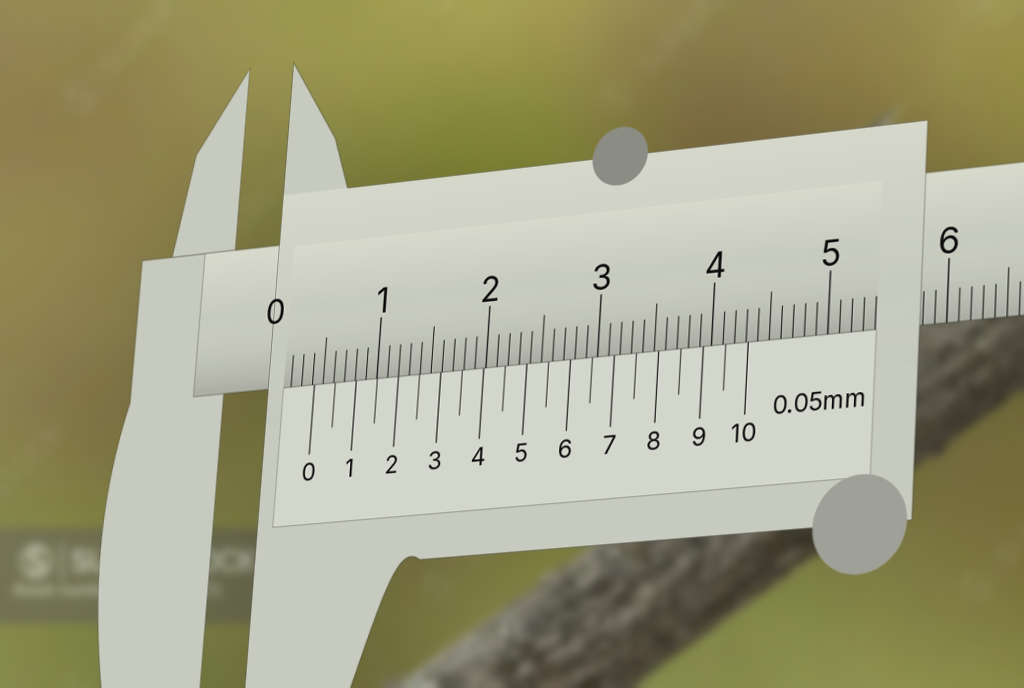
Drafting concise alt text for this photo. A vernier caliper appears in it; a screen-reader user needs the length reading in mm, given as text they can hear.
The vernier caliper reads 4.2 mm
